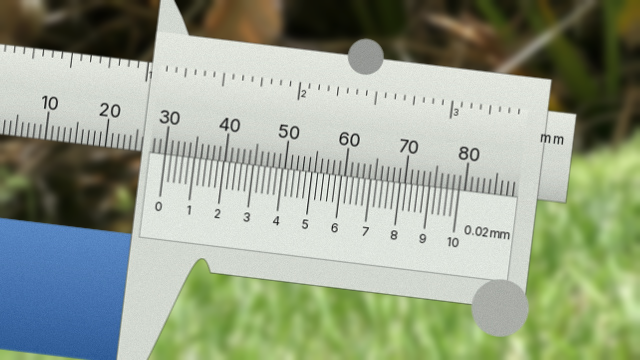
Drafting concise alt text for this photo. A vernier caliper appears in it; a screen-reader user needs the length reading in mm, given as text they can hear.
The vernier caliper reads 30.0 mm
